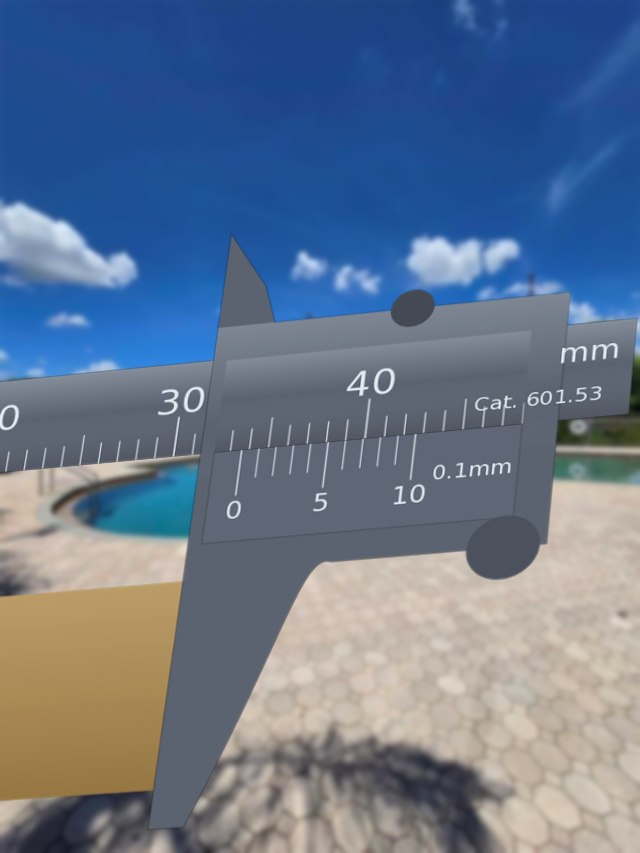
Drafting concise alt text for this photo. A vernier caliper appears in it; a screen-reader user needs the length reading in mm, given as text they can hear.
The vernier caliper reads 33.6 mm
